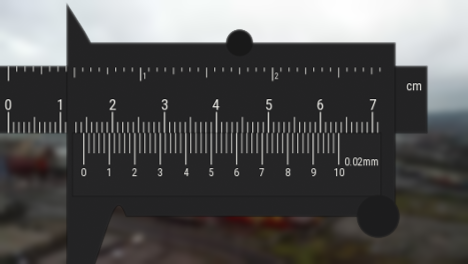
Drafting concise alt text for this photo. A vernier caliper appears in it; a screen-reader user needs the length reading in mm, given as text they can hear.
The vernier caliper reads 14.5 mm
